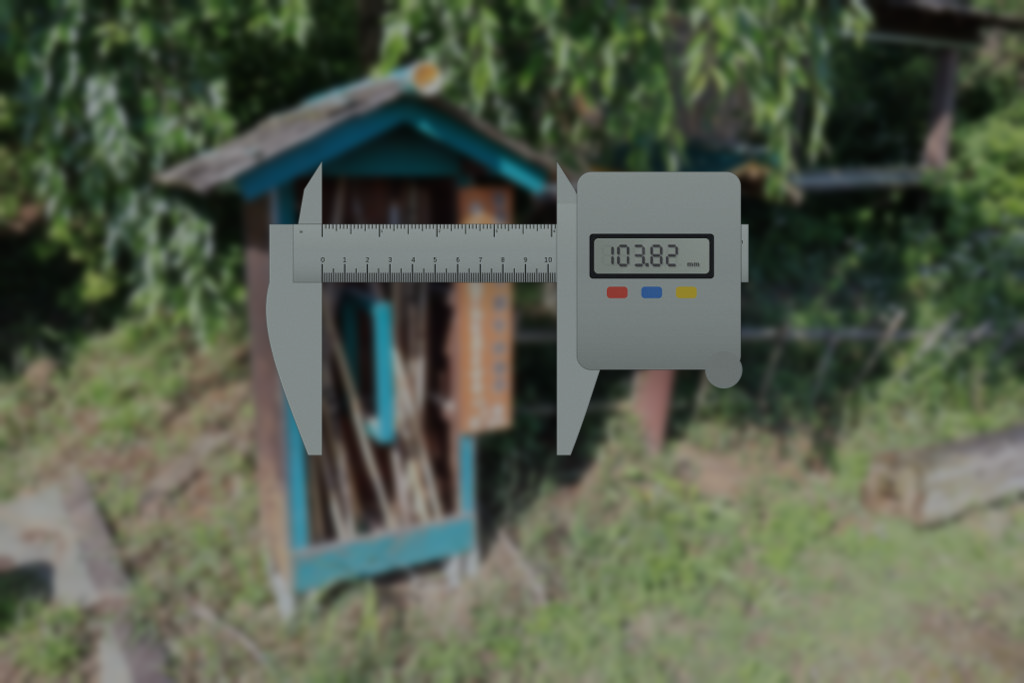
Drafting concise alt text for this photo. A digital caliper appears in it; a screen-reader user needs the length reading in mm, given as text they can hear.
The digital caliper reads 103.82 mm
